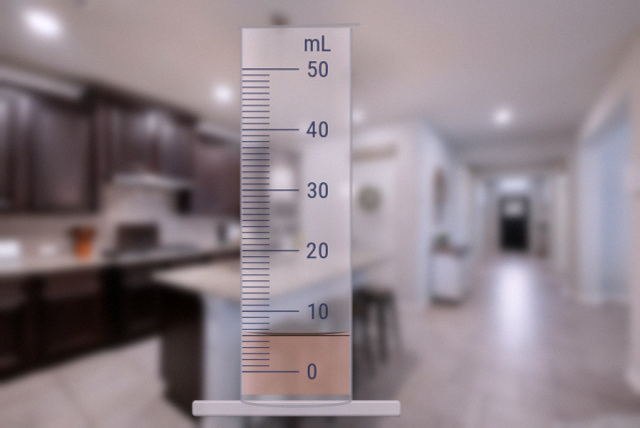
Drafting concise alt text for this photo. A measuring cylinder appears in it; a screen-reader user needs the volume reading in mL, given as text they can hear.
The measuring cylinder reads 6 mL
